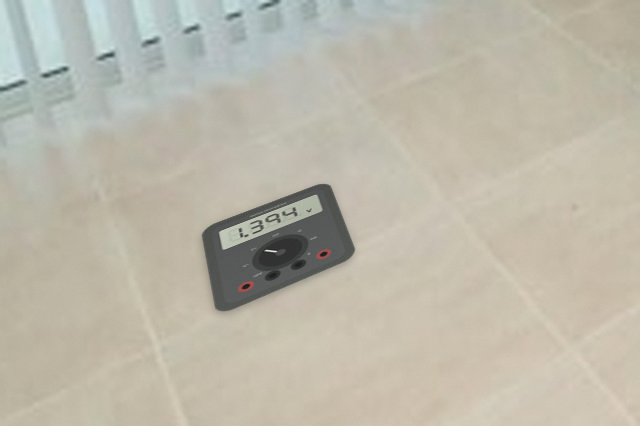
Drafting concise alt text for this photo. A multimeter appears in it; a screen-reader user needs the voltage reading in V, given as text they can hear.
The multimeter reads 1.394 V
